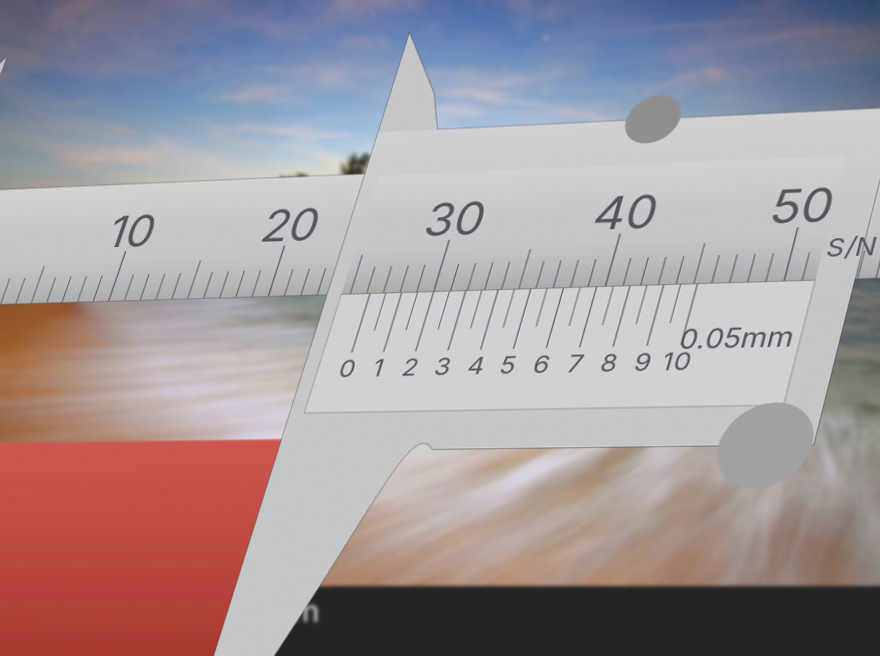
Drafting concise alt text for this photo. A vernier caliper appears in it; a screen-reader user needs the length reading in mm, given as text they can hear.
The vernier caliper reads 26.2 mm
